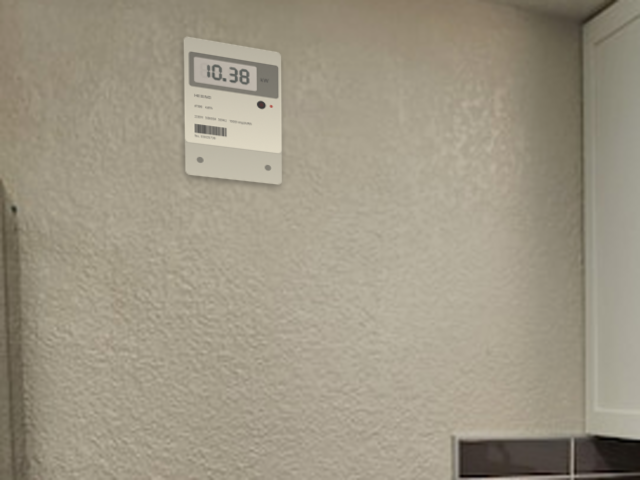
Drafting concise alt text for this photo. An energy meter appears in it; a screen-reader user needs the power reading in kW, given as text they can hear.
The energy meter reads 10.38 kW
